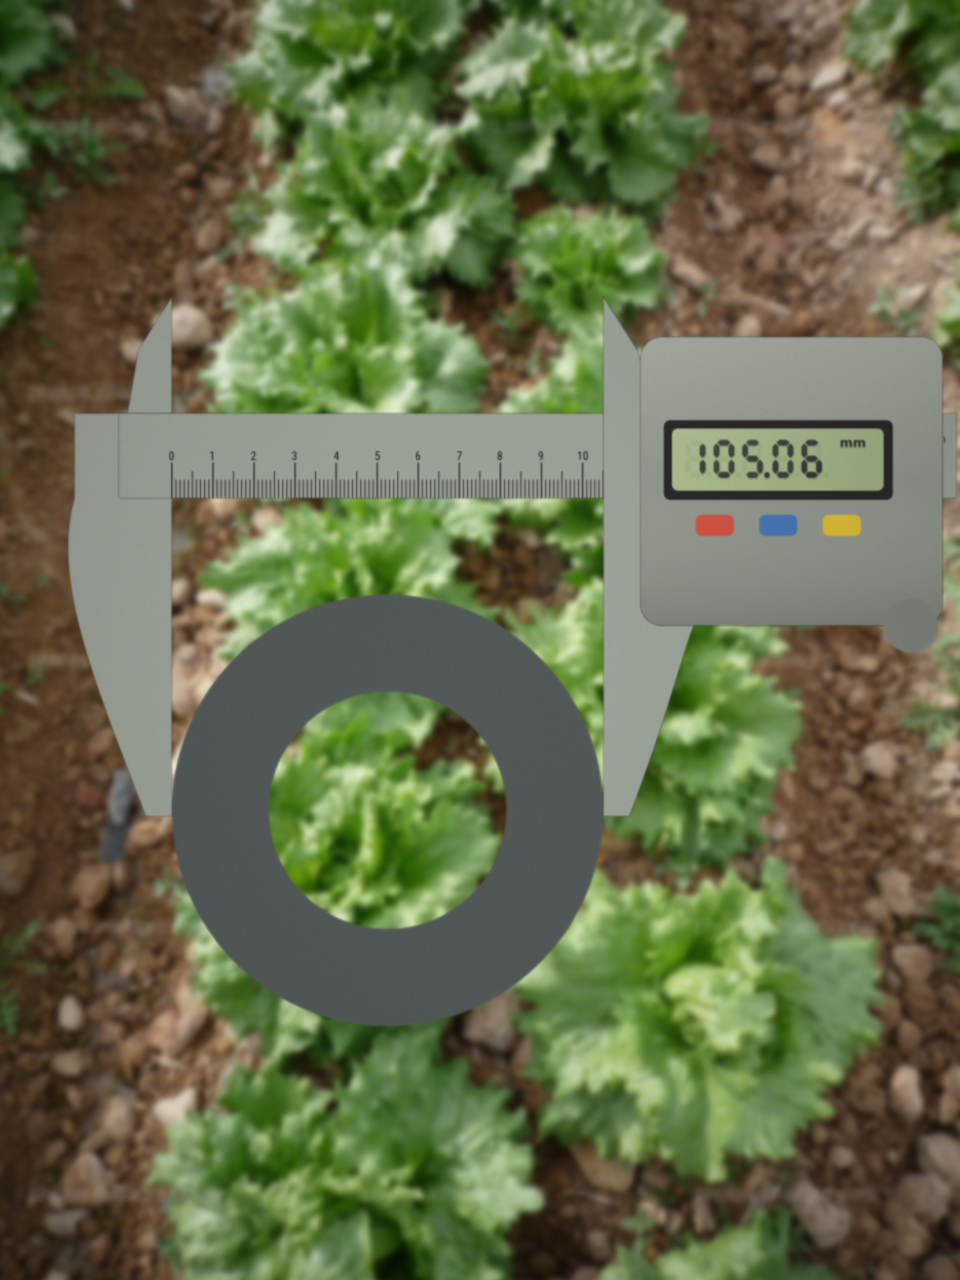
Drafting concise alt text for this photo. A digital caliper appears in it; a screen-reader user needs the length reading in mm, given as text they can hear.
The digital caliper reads 105.06 mm
